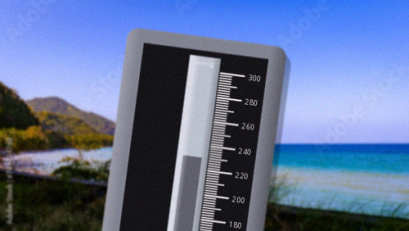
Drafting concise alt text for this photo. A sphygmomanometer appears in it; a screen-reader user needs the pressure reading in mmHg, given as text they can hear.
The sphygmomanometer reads 230 mmHg
